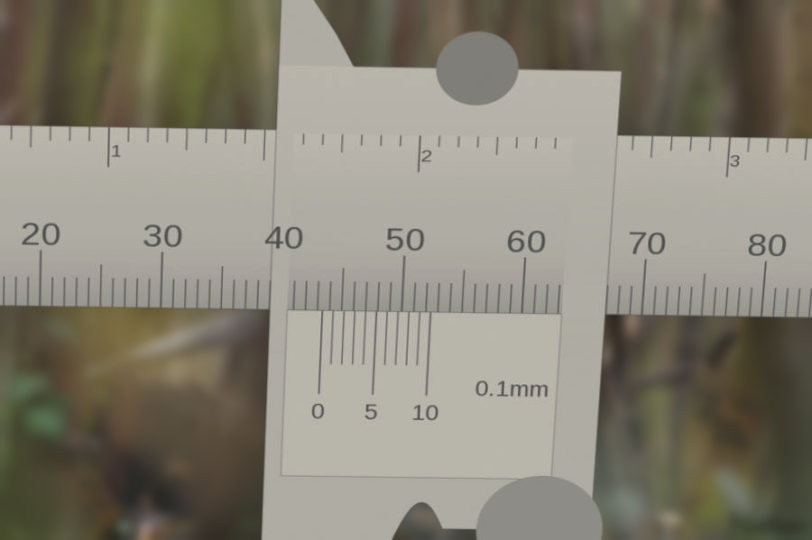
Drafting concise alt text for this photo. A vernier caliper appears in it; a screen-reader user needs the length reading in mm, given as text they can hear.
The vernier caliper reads 43.4 mm
